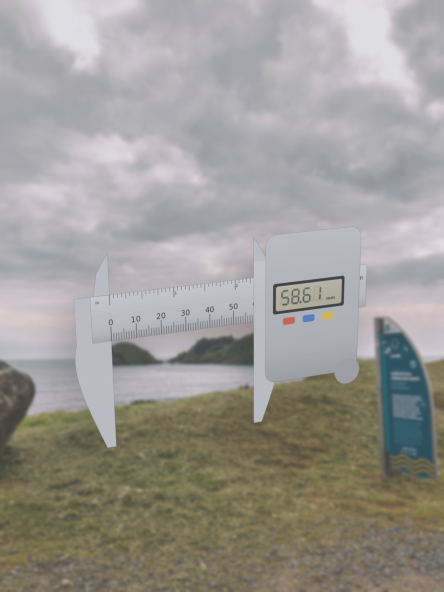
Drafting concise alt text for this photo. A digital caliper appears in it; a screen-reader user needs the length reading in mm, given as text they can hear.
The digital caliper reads 58.61 mm
